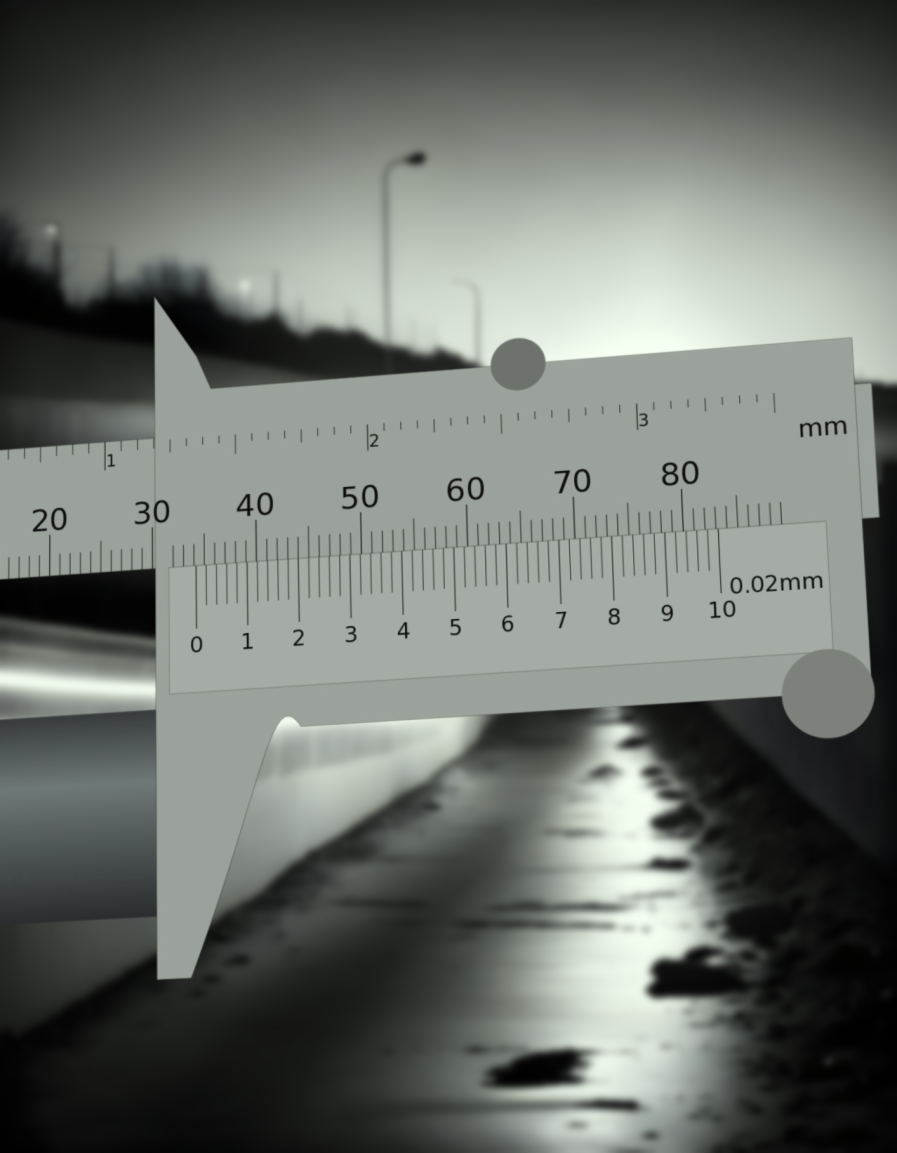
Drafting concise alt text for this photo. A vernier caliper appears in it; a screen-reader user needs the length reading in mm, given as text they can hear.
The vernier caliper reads 34.2 mm
